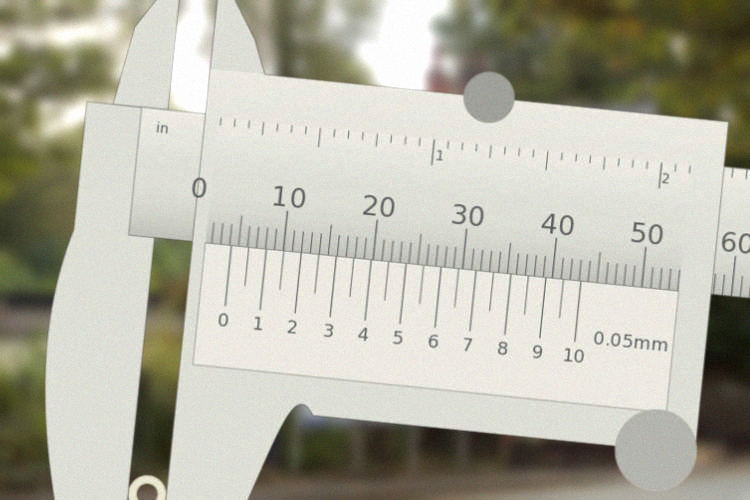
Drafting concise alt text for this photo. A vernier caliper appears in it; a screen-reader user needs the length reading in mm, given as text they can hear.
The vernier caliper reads 4.2 mm
